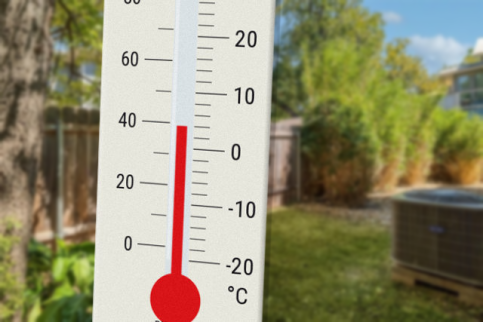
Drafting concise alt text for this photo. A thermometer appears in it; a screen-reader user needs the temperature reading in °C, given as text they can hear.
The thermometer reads 4 °C
